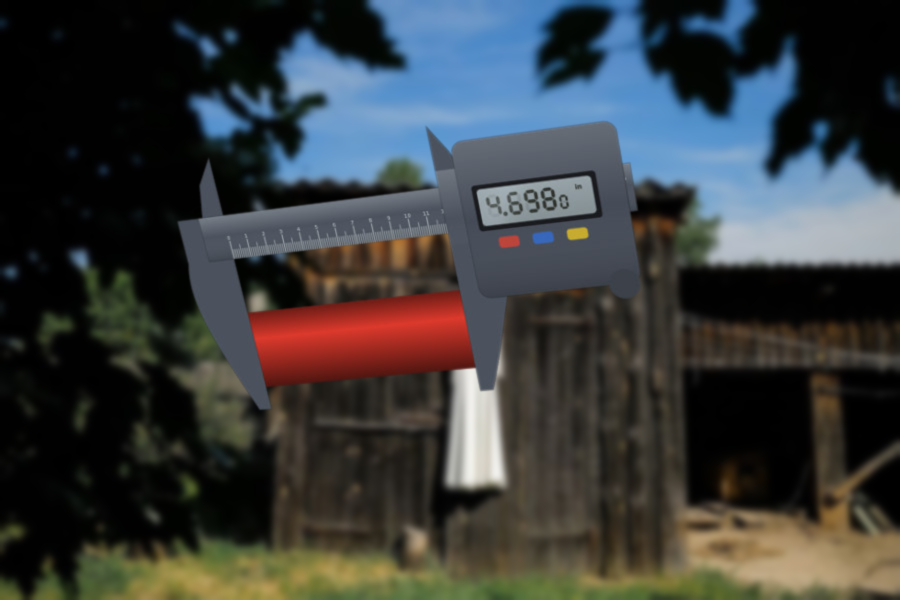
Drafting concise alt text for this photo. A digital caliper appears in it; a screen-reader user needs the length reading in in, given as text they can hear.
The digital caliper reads 4.6980 in
